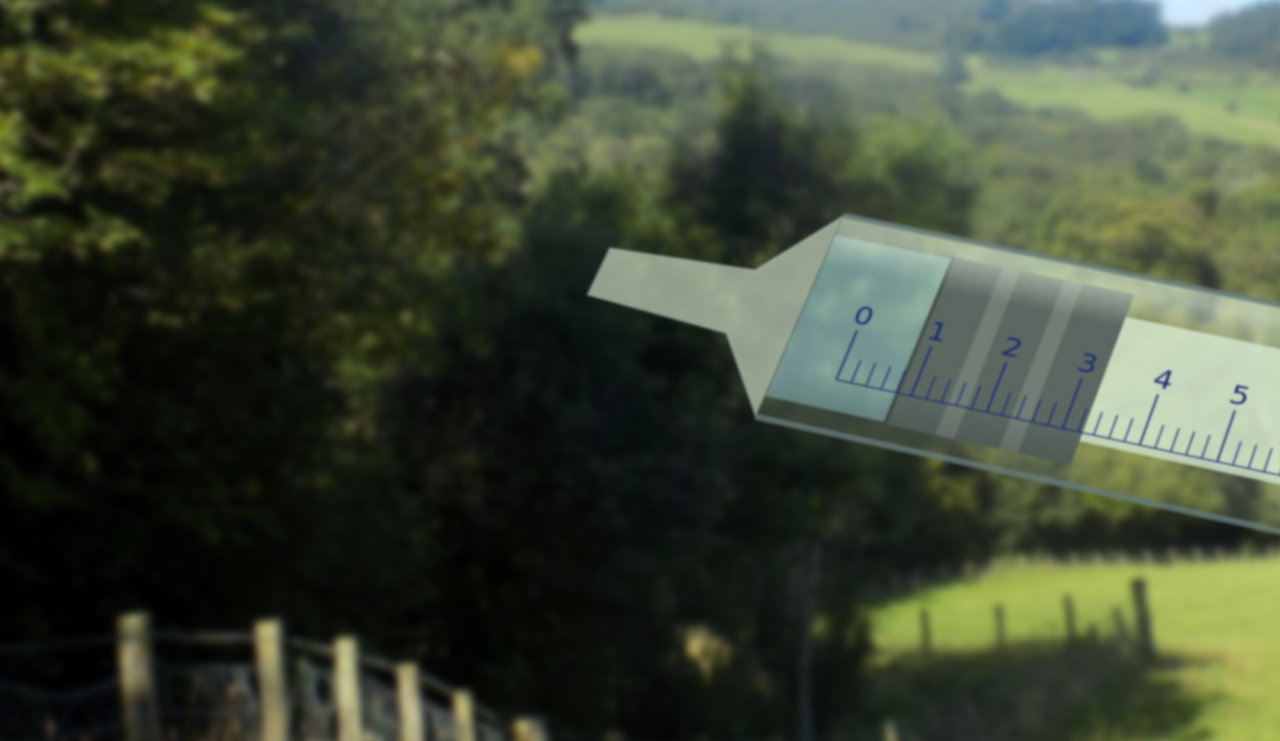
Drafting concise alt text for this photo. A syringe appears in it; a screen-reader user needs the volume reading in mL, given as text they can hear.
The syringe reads 0.8 mL
